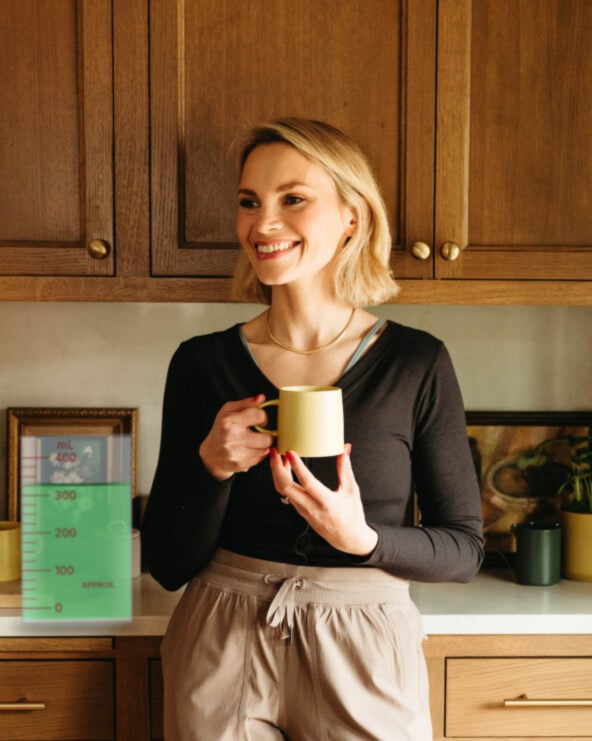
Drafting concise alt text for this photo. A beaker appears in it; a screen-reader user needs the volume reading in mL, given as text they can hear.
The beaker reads 325 mL
